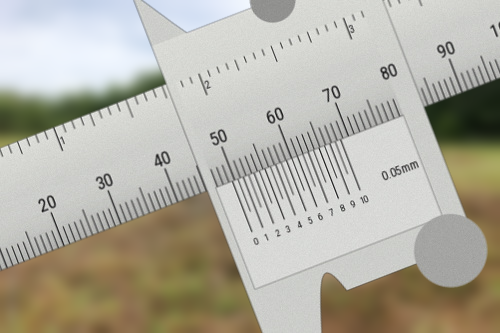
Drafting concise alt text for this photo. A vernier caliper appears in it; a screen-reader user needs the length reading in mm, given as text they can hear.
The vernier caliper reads 49.6 mm
